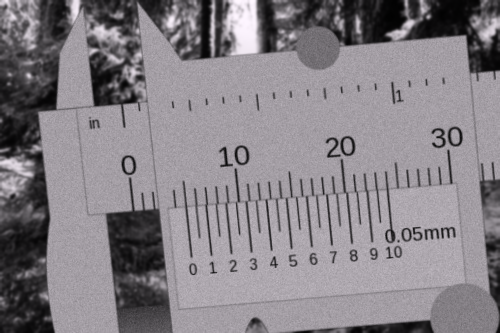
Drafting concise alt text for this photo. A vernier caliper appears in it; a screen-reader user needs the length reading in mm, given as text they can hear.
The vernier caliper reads 5.0 mm
